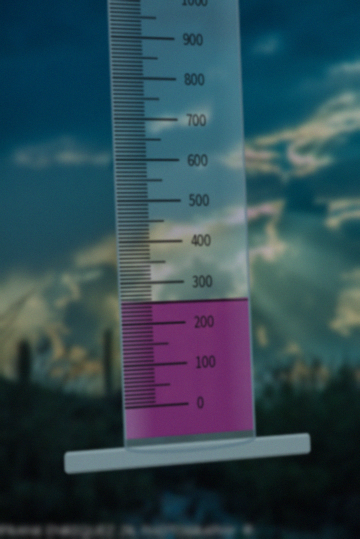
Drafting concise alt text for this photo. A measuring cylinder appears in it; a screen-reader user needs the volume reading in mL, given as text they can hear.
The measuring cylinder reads 250 mL
